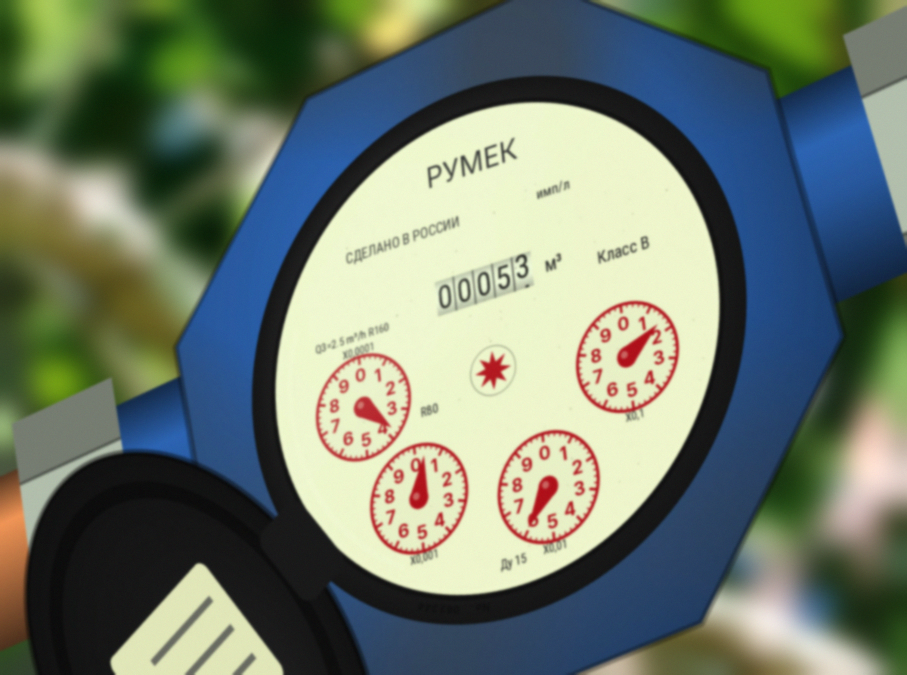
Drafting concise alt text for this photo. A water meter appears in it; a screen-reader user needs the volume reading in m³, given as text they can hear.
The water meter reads 53.1603 m³
